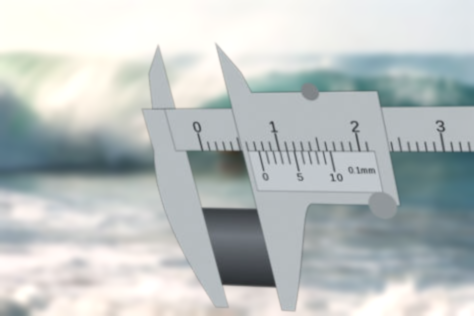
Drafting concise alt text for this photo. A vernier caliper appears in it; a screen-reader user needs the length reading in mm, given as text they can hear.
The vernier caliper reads 7.4 mm
